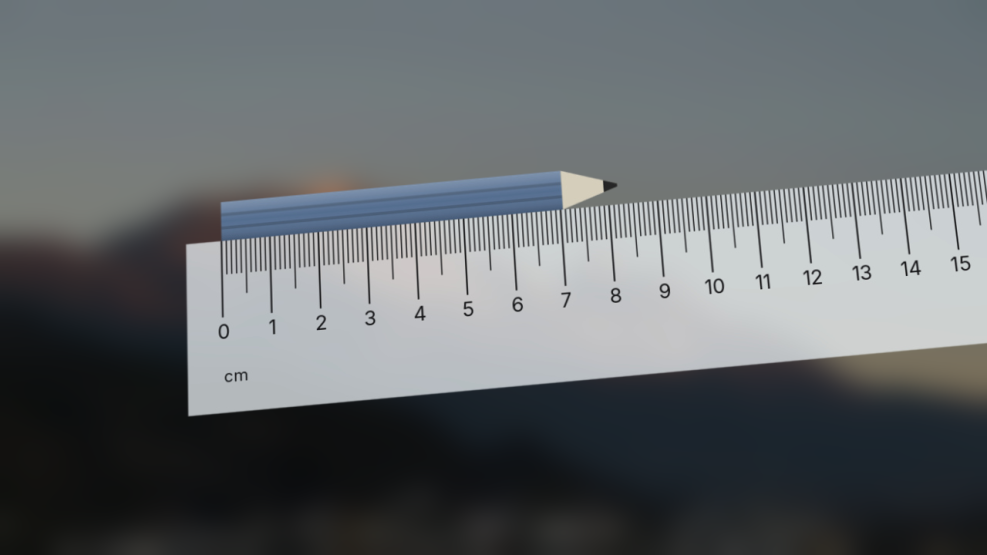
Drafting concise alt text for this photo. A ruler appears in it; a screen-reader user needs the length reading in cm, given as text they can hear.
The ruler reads 8.2 cm
